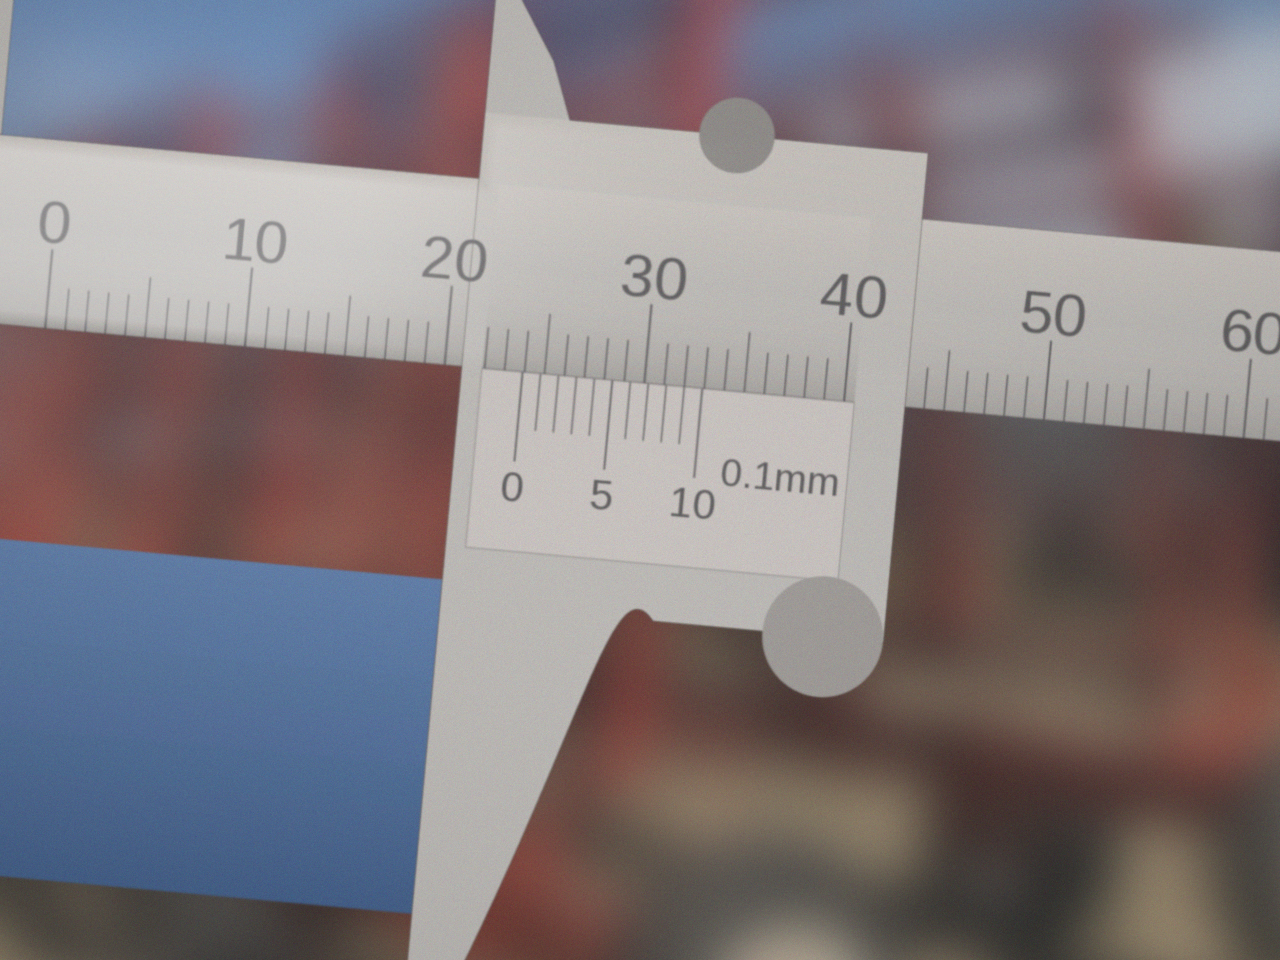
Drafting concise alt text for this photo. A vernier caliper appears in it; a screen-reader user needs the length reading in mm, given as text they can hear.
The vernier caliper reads 23.9 mm
